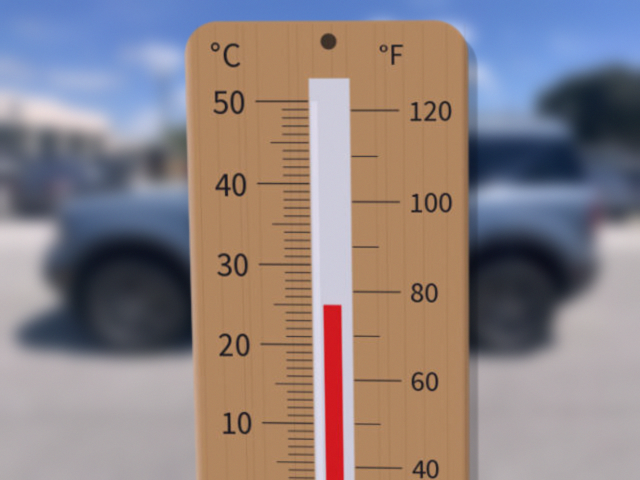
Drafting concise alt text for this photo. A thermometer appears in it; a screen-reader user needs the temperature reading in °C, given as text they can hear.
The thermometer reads 25 °C
